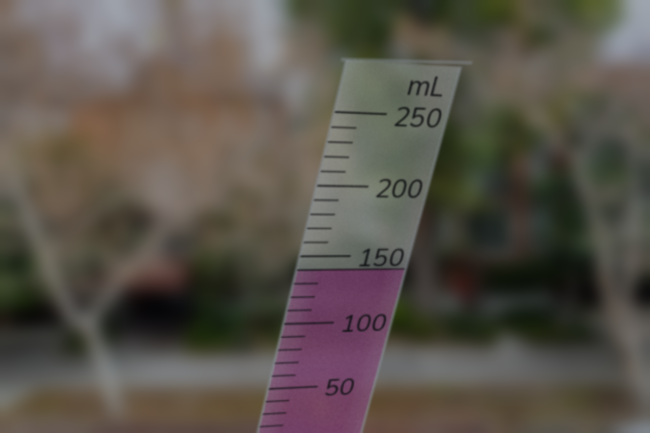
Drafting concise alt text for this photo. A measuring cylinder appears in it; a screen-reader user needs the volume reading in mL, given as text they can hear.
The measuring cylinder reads 140 mL
